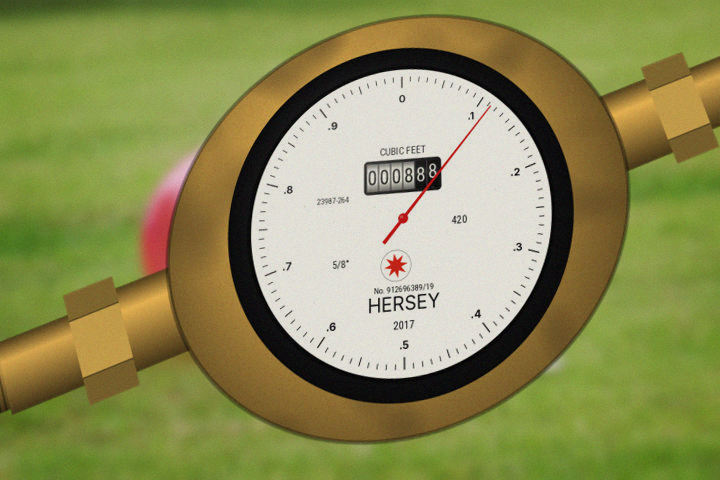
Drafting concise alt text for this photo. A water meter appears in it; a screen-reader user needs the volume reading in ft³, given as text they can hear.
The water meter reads 888.11 ft³
